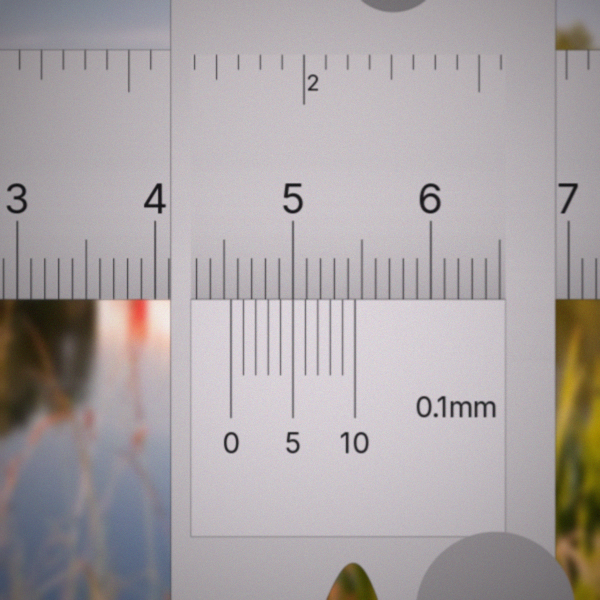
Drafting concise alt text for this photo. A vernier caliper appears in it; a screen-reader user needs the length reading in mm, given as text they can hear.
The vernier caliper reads 45.5 mm
